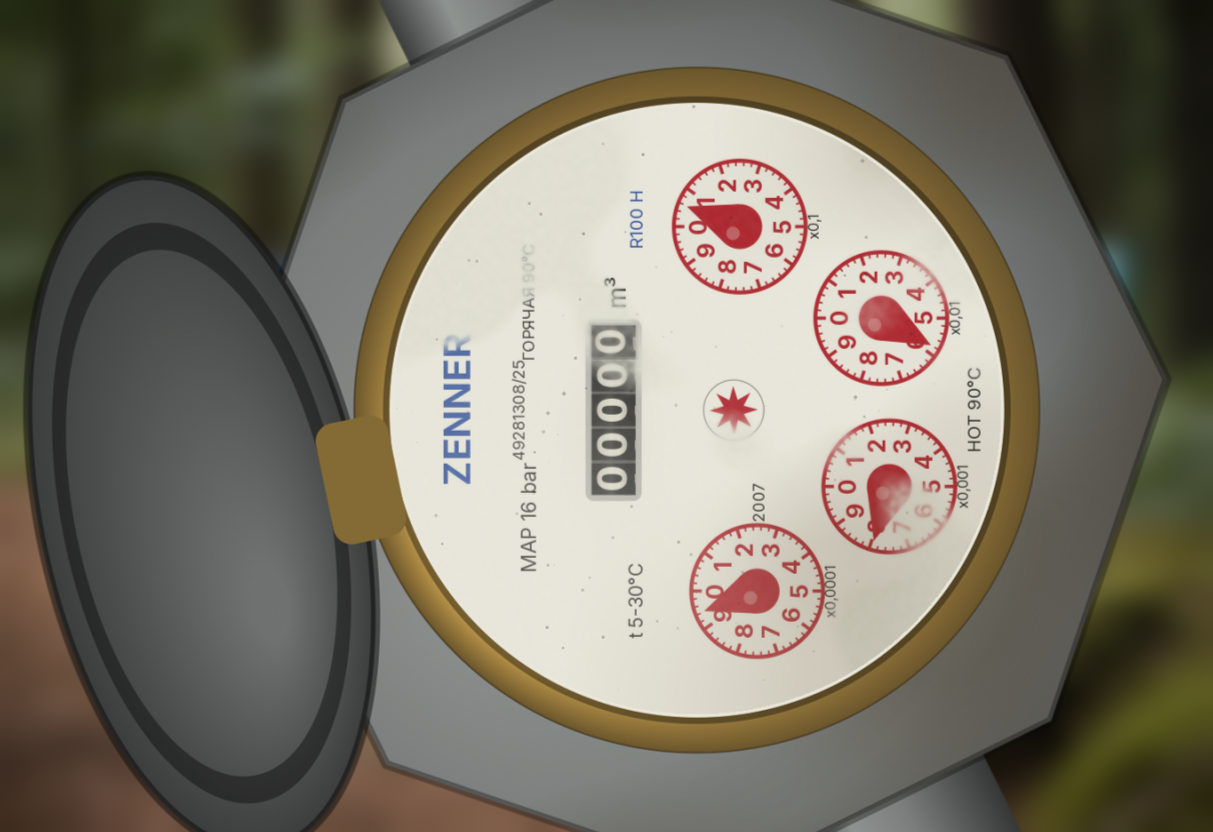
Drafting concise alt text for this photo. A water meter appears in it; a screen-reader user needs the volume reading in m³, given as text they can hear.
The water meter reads 0.0579 m³
